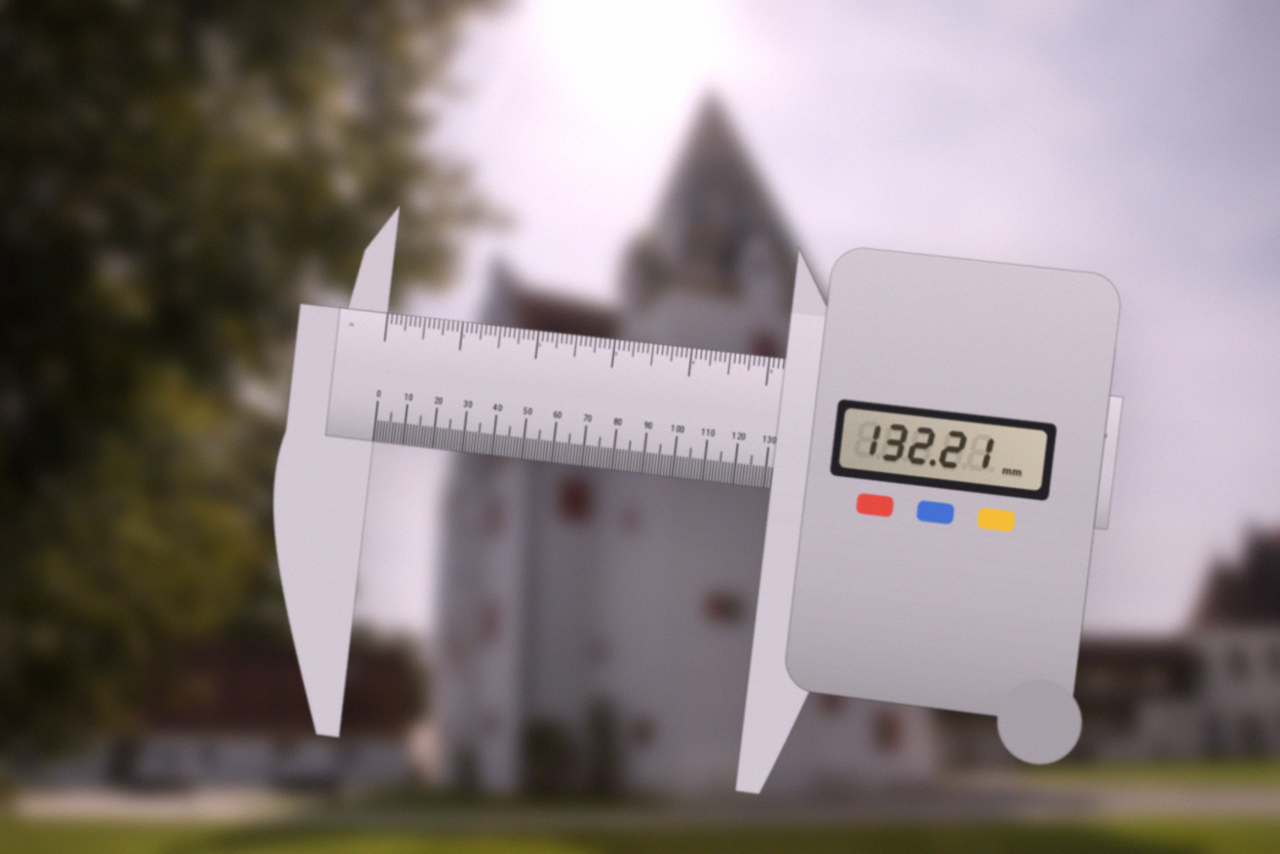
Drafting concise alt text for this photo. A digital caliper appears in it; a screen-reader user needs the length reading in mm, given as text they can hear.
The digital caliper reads 132.21 mm
